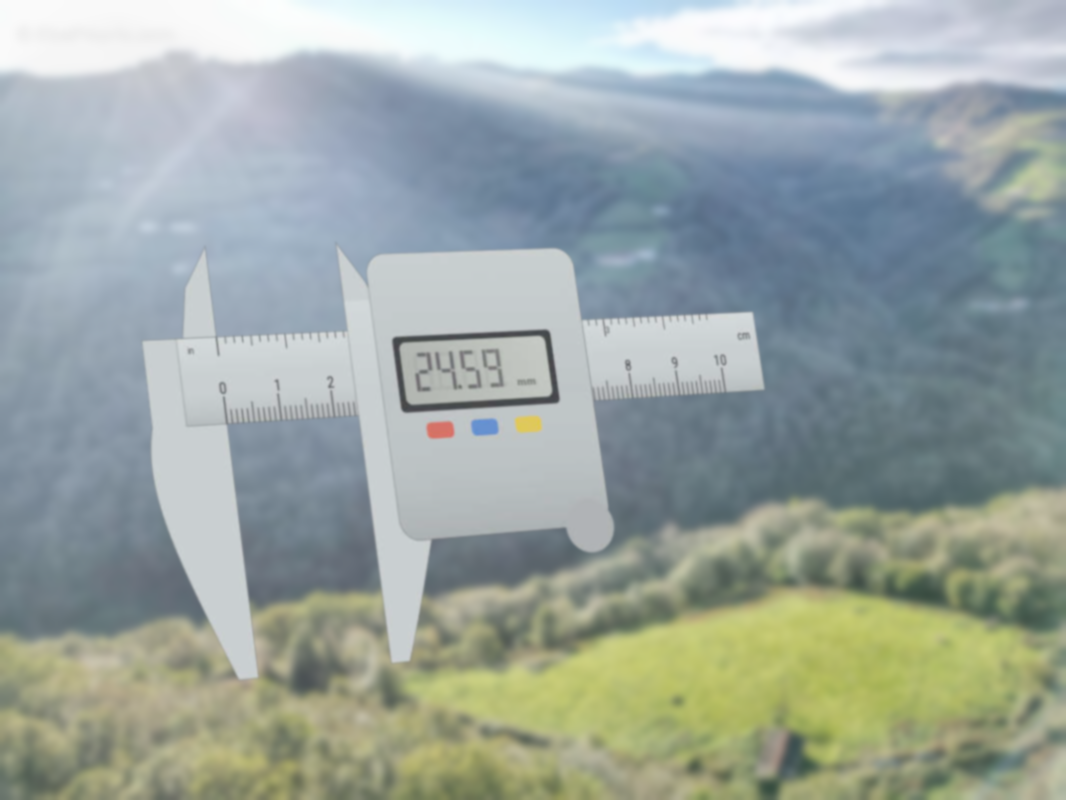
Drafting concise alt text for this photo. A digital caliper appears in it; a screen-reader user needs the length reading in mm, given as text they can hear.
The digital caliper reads 24.59 mm
